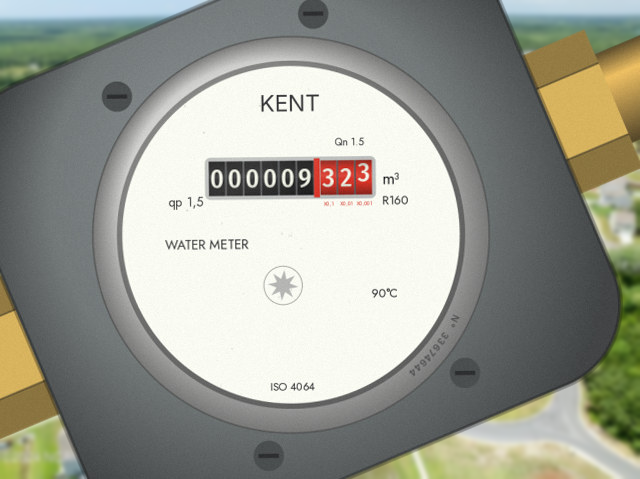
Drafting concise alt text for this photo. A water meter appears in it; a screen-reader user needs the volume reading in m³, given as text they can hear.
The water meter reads 9.323 m³
